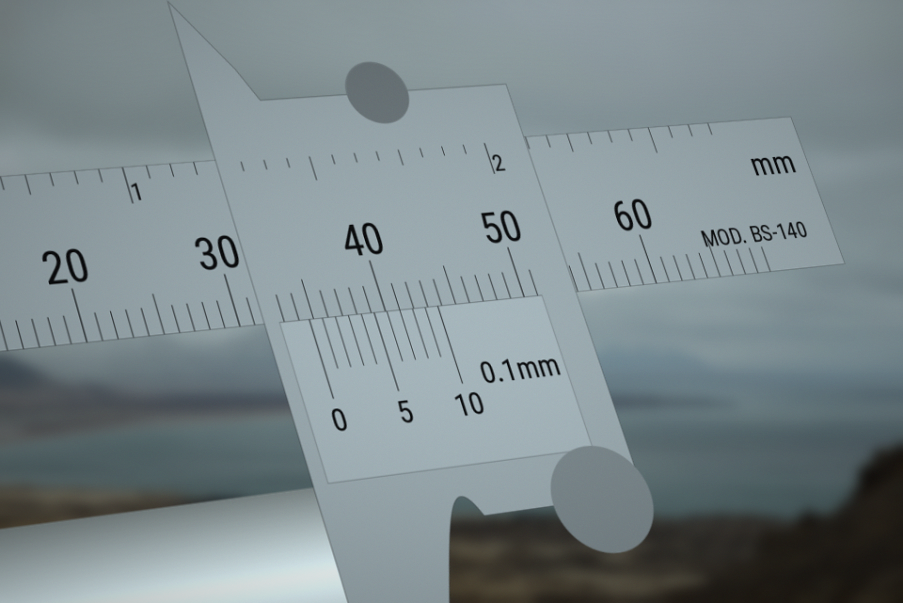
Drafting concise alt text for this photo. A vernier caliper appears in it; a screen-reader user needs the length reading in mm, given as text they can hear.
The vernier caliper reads 34.7 mm
